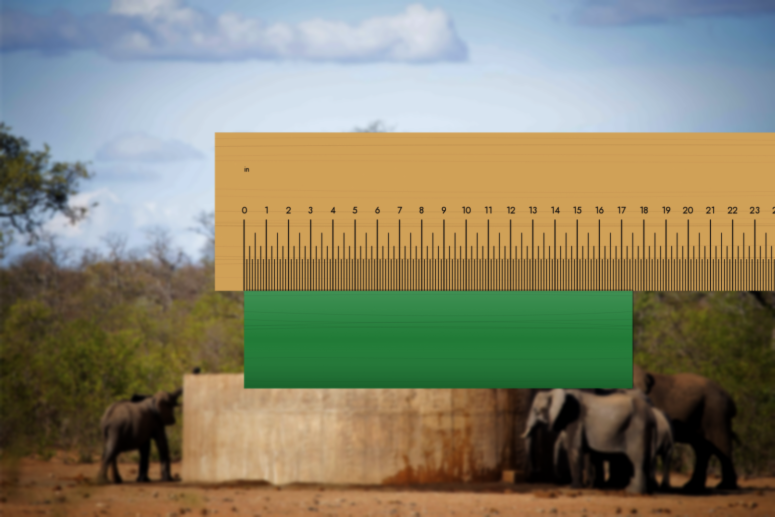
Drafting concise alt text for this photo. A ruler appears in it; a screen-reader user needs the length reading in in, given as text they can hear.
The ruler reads 17.5 in
